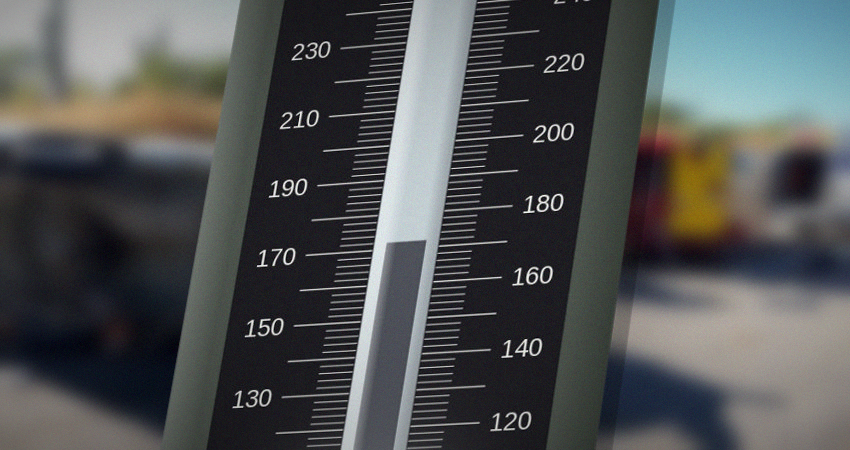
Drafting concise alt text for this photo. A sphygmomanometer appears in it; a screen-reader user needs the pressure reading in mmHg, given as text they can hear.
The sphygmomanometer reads 172 mmHg
